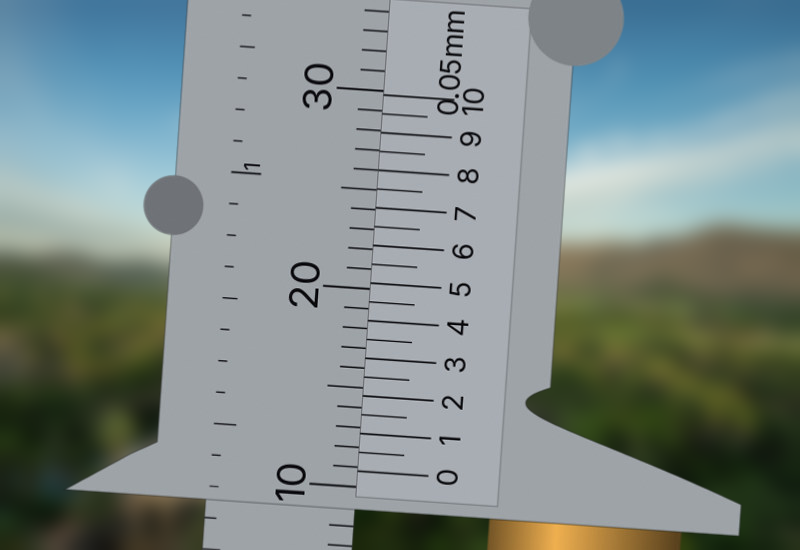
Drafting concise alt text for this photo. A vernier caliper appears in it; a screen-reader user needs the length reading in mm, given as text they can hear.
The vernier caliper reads 10.8 mm
